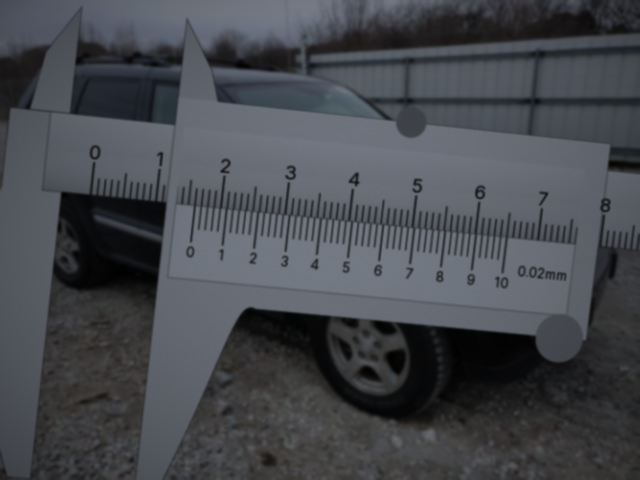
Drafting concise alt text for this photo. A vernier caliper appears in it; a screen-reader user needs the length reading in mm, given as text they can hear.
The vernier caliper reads 16.0 mm
